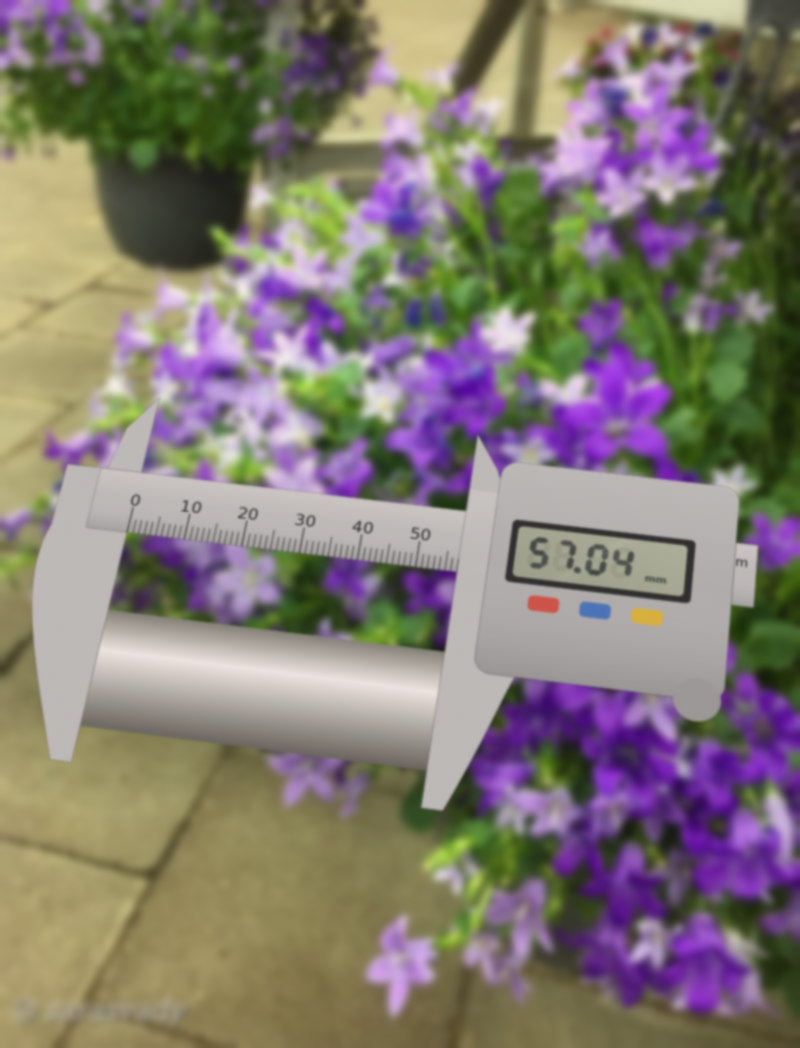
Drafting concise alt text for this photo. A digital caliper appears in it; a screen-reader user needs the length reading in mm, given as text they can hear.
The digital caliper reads 57.04 mm
